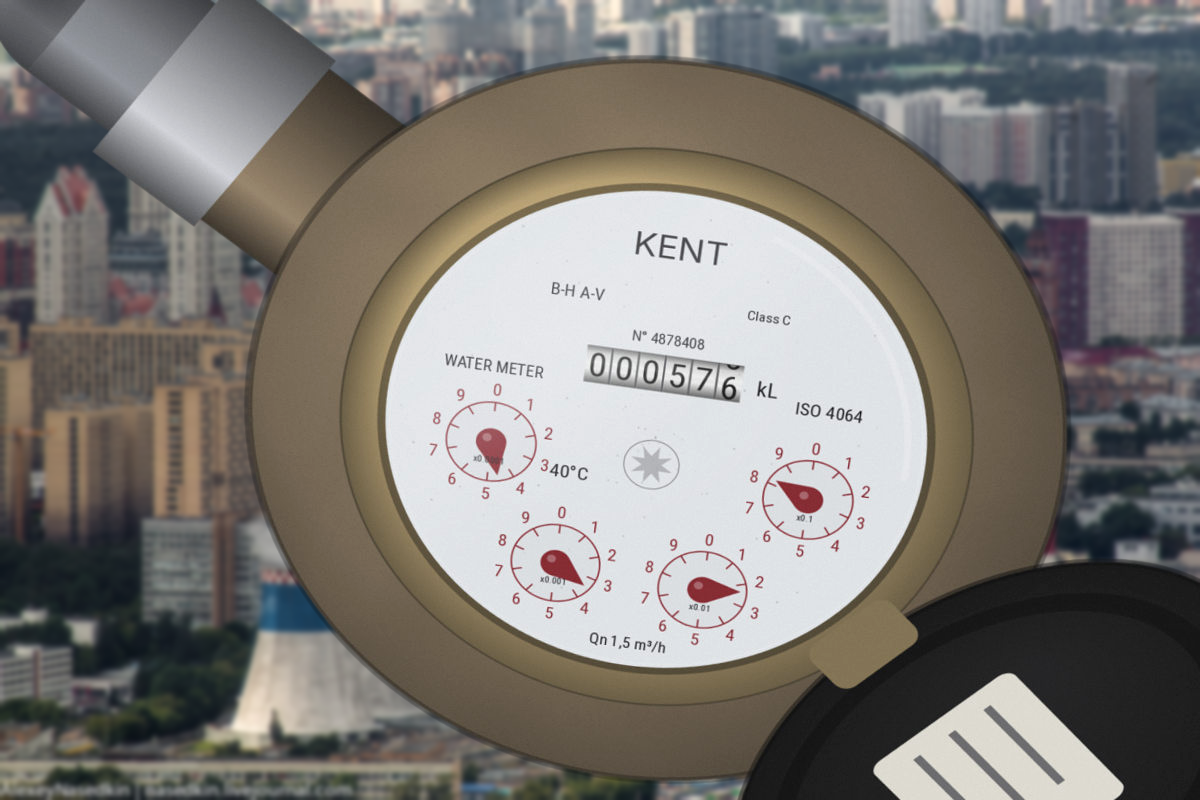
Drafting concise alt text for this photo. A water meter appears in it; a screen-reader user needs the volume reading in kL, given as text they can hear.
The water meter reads 575.8234 kL
